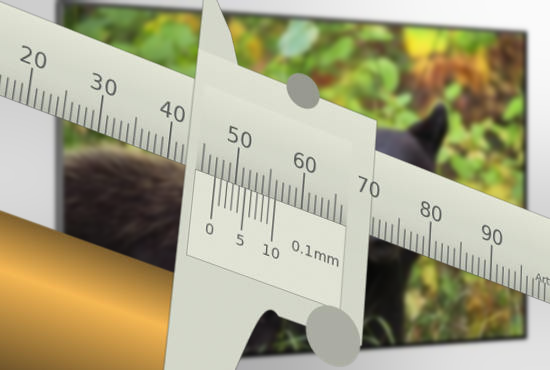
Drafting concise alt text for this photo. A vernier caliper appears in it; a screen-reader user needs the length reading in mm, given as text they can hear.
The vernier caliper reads 47.0 mm
